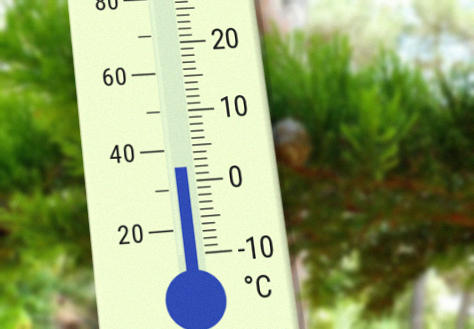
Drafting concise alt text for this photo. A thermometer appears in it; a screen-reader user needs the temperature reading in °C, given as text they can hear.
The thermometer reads 2 °C
